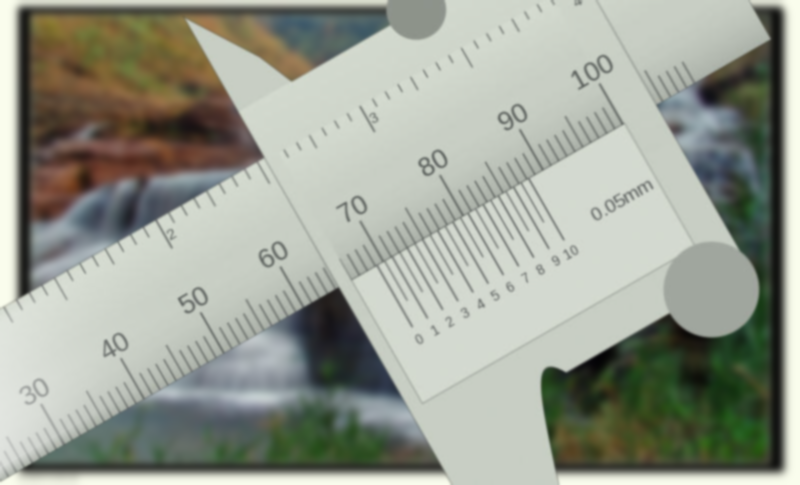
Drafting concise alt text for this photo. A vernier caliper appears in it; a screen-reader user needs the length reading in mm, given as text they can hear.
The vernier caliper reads 69.2 mm
